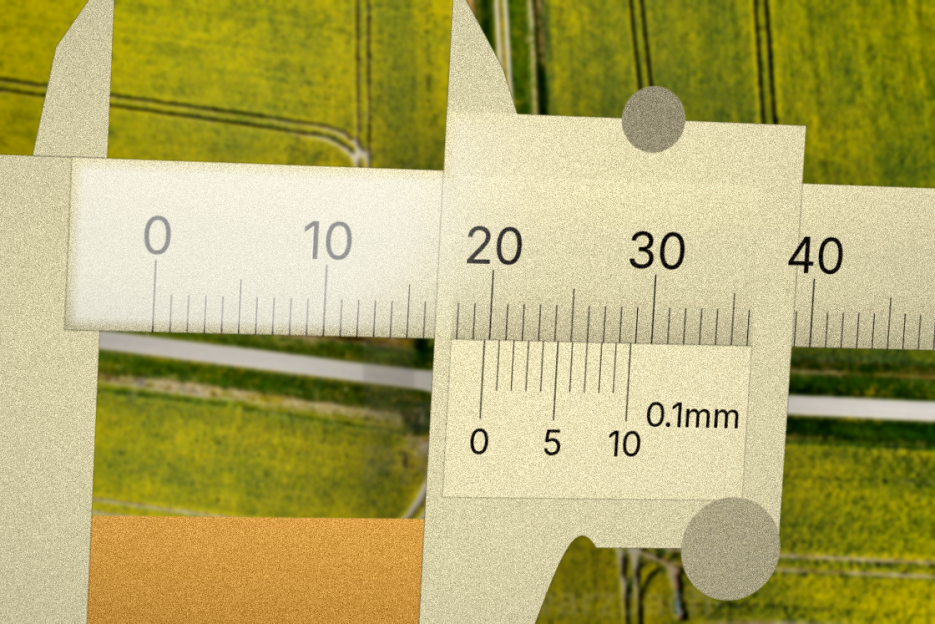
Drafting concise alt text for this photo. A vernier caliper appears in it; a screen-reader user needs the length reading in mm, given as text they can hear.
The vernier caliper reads 19.7 mm
